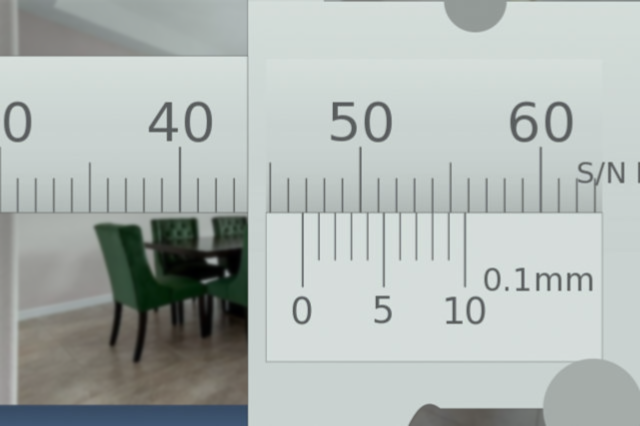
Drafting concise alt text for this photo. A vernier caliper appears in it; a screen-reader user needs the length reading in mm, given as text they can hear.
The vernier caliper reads 46.8 mm
